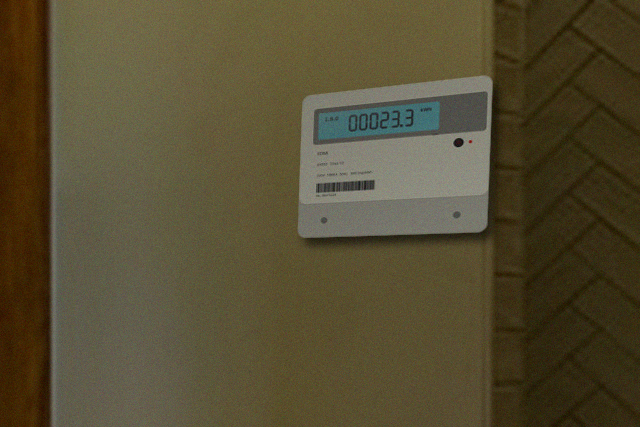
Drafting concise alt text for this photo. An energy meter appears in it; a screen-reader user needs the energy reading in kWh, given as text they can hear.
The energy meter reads 23.3 kWh
